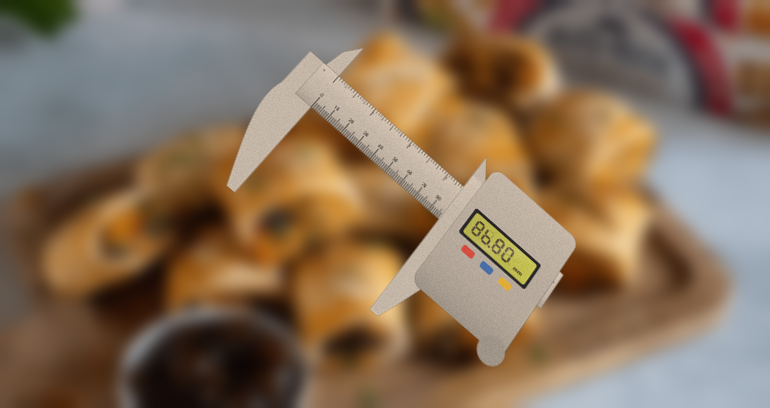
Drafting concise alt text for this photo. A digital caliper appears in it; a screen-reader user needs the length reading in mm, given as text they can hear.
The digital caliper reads 86.80 mm
